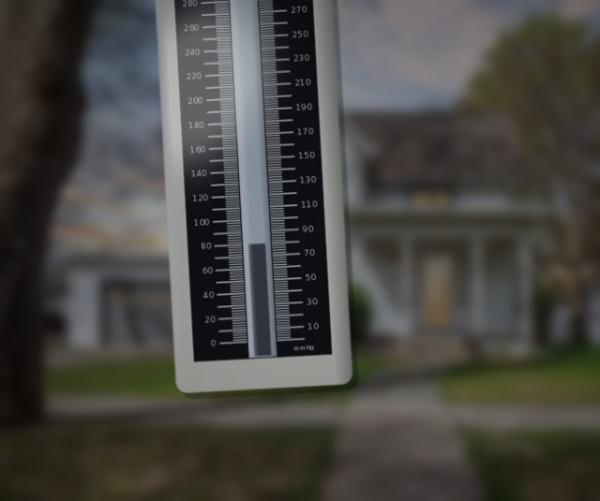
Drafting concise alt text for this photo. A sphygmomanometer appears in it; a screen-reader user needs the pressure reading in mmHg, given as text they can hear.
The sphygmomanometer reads 80 mmHg
